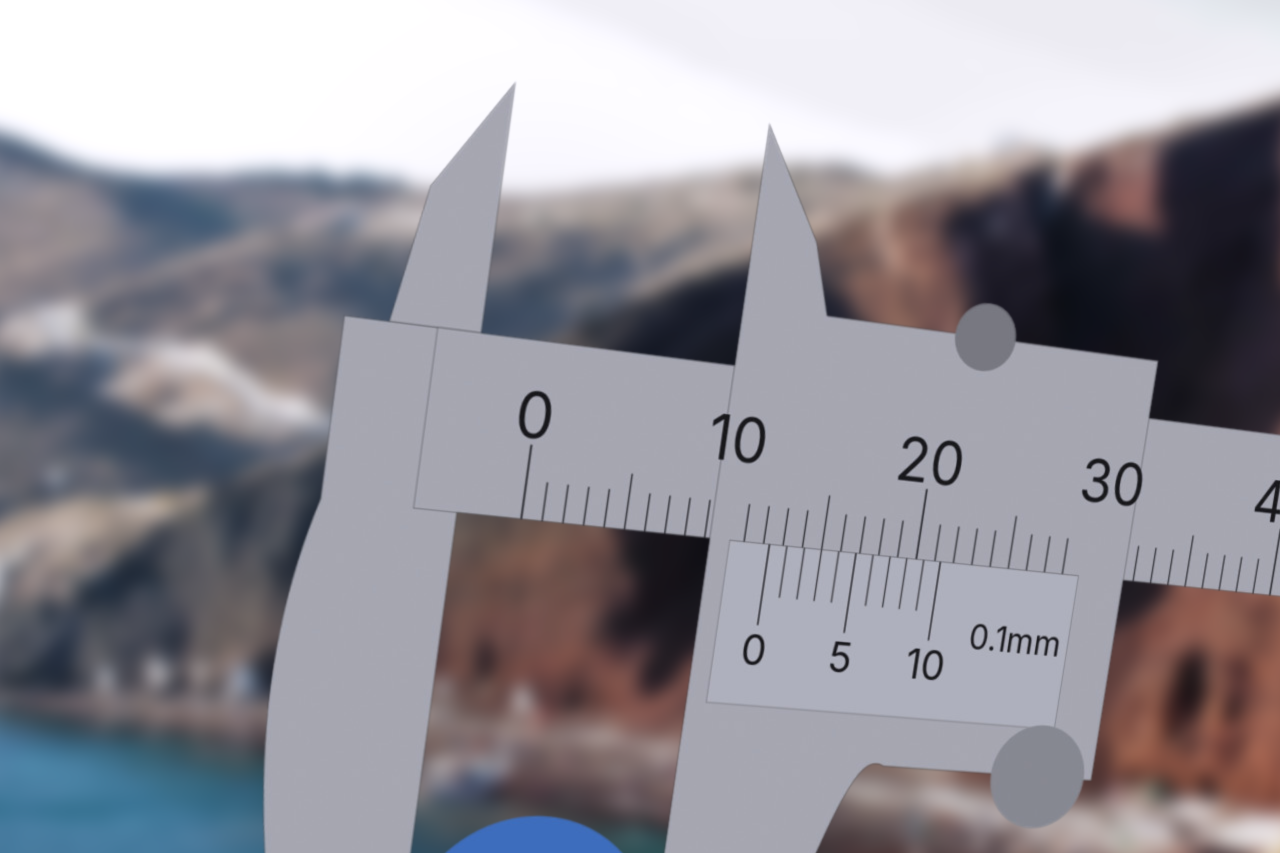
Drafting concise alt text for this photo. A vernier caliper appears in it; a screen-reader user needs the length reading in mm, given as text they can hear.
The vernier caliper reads 12.3 mm
